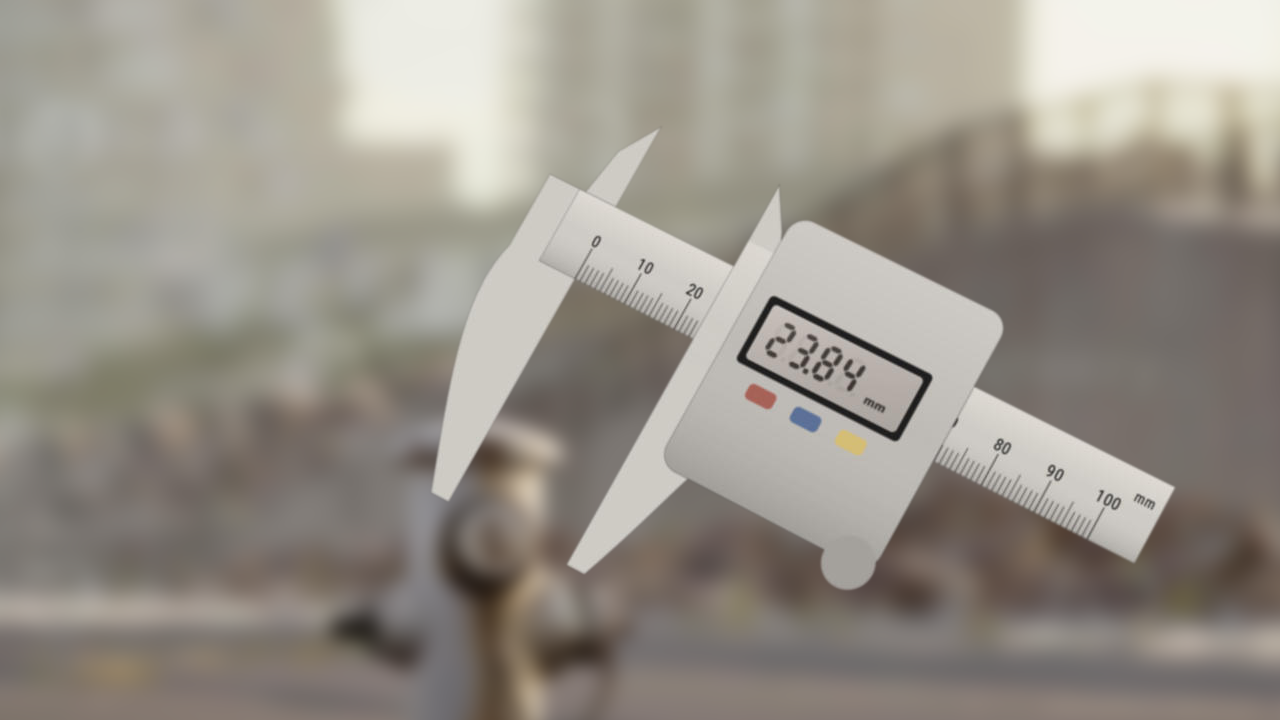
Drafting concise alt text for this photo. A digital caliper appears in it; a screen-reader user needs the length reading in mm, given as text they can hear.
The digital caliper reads 23.84 mm
